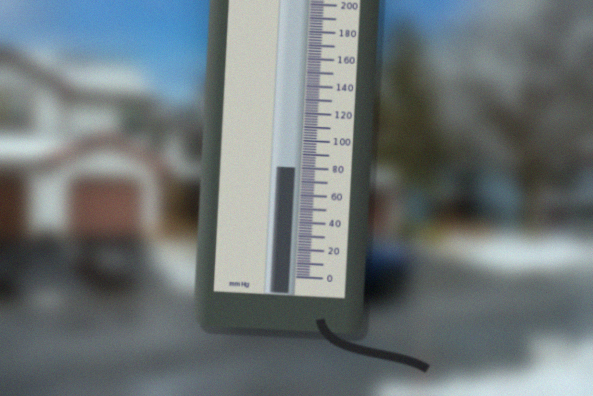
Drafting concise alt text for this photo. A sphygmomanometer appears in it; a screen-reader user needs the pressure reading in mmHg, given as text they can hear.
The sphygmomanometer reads 80 mmHg
